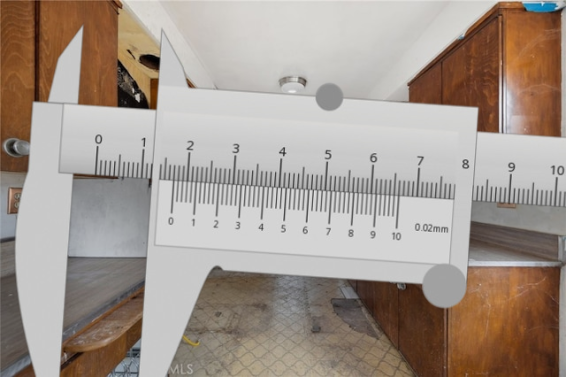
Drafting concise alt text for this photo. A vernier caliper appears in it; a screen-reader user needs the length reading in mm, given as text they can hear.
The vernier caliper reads 17.0 mm
